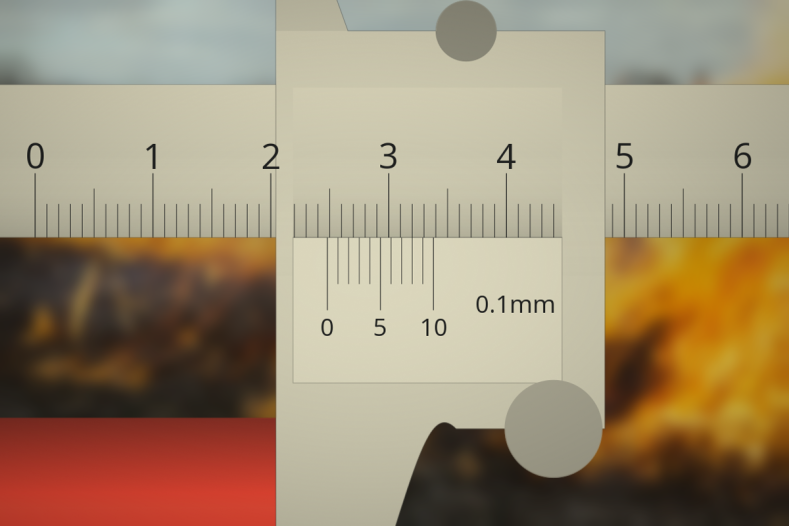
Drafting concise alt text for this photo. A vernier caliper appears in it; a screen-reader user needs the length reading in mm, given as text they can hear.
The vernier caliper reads 24.8 mm
